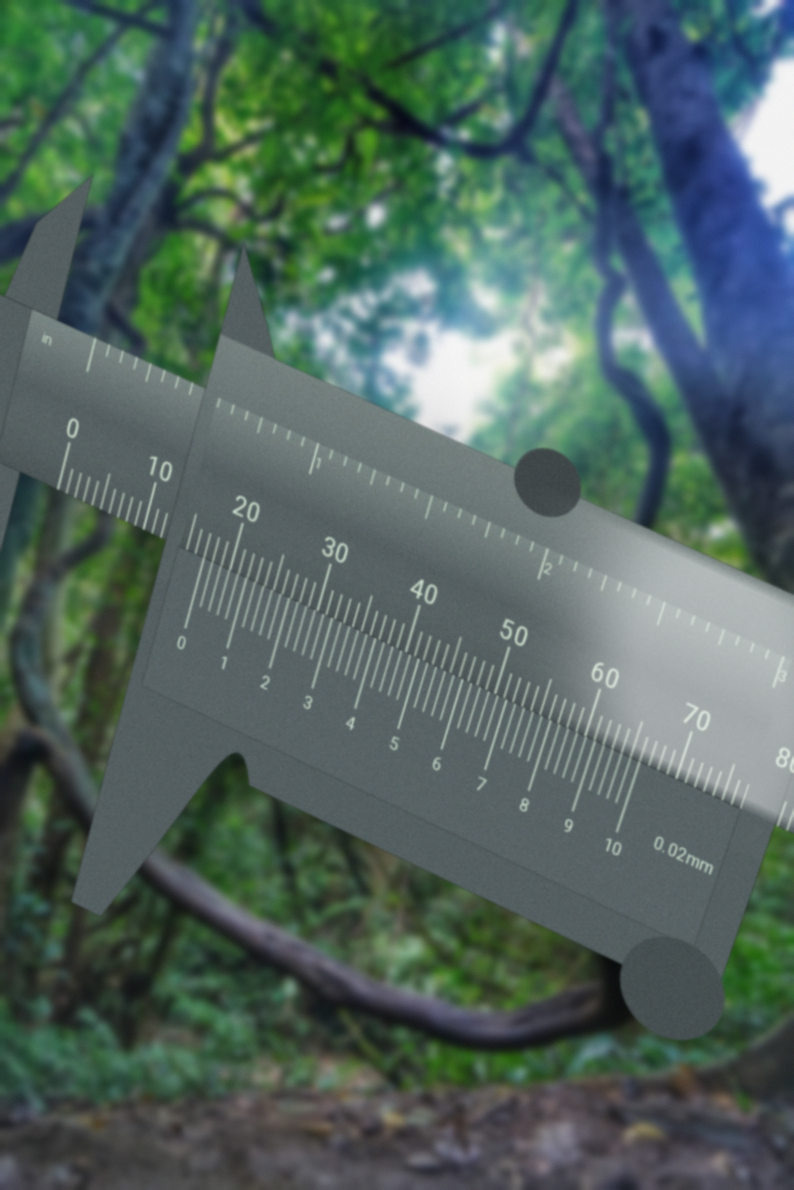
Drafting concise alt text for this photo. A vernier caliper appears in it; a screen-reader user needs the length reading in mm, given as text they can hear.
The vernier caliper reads 17.0 mm
